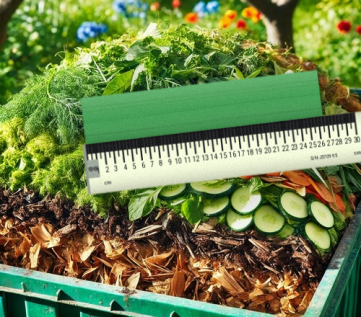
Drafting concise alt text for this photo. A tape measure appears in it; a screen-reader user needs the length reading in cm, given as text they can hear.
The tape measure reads 26.5 cm
